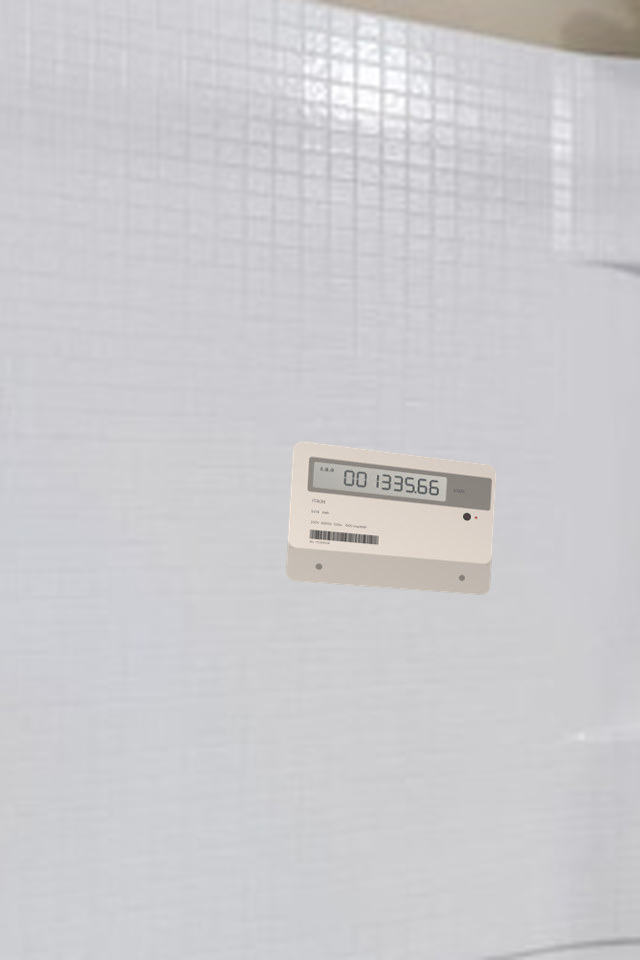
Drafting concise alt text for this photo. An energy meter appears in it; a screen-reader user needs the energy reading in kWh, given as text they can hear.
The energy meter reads 1335.66 kWh
